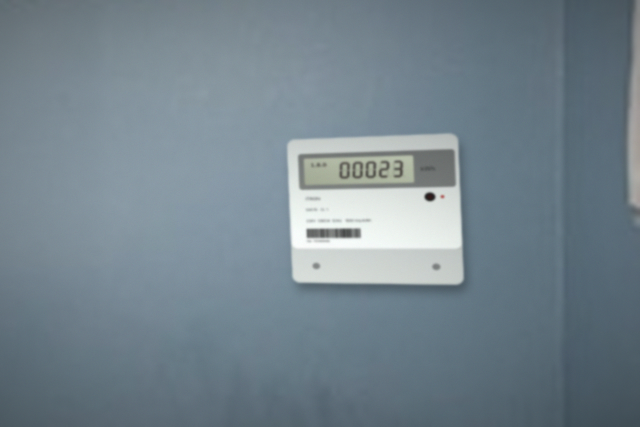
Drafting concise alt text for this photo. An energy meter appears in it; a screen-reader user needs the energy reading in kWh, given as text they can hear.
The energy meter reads 23 kWh
